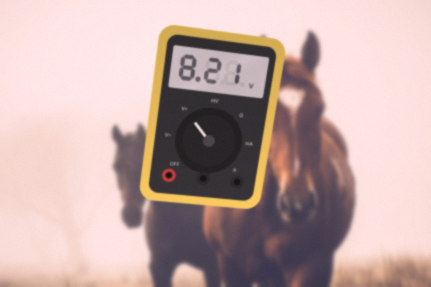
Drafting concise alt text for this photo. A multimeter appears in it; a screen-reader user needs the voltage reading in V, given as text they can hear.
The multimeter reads 8.21 V
